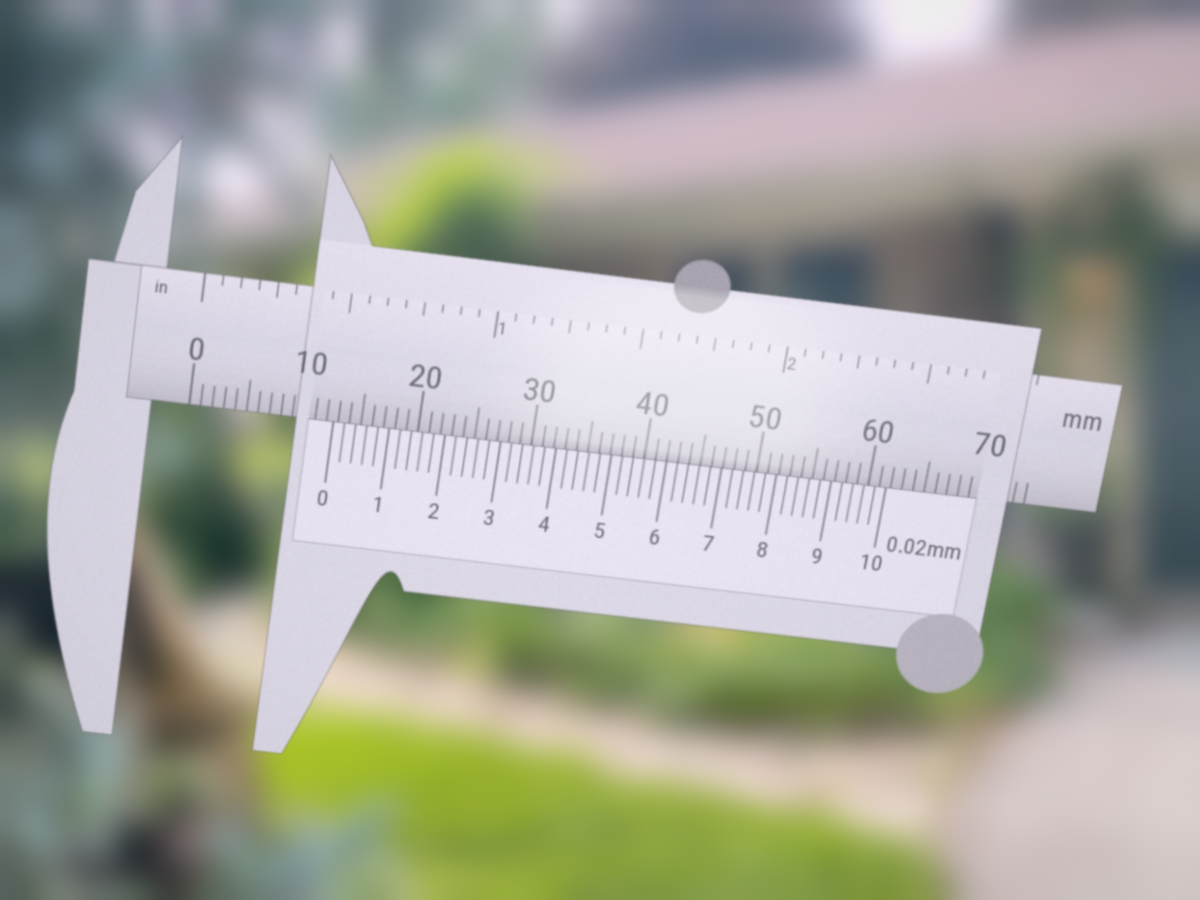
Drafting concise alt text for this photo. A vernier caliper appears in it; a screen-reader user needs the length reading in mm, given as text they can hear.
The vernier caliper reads 12.6 mm
